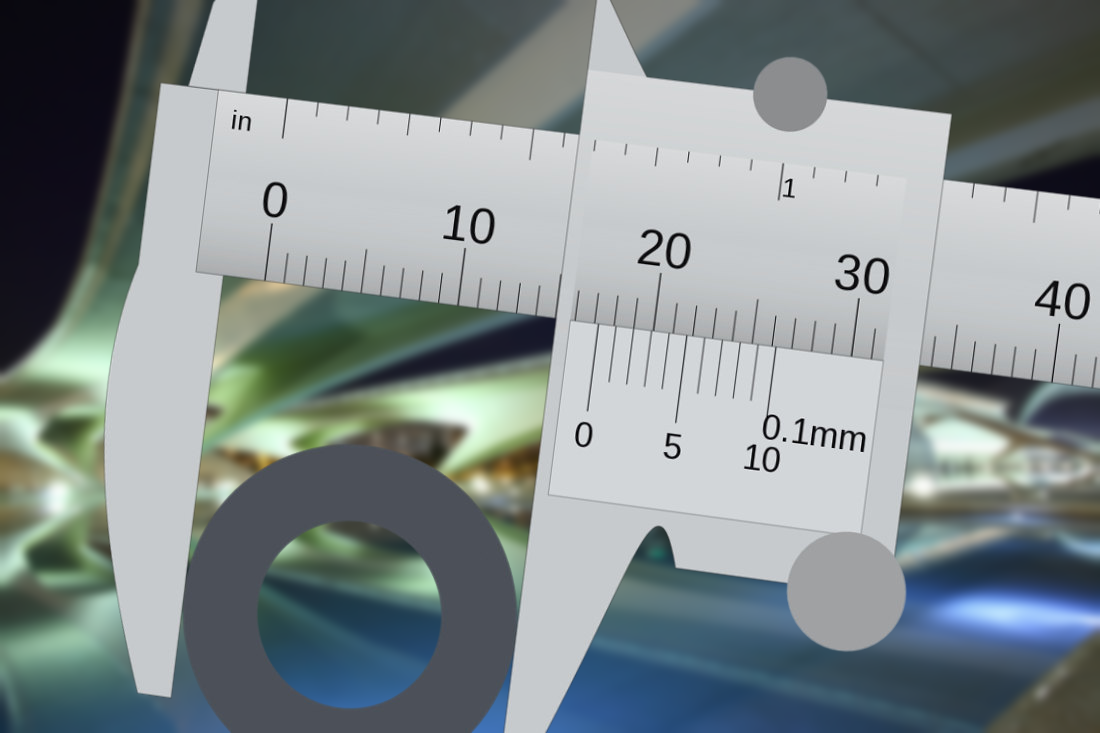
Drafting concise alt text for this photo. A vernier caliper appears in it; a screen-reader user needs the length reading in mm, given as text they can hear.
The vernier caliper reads 17.2 mm
